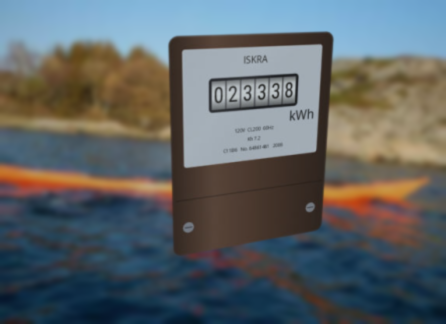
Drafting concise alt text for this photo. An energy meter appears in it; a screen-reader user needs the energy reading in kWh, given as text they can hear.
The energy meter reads 23338 kWh
